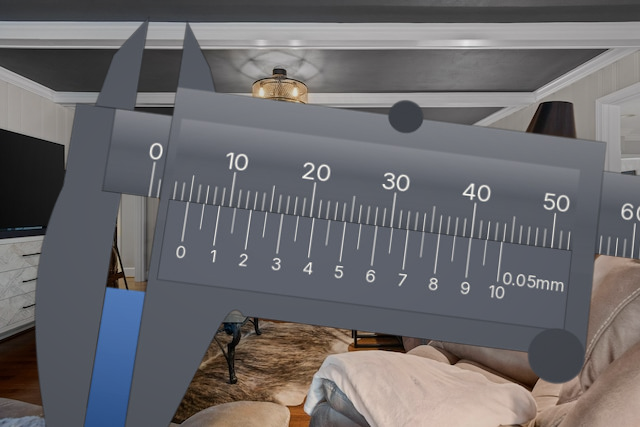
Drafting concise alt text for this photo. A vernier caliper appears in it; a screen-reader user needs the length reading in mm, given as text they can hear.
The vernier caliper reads 4.8 mm
